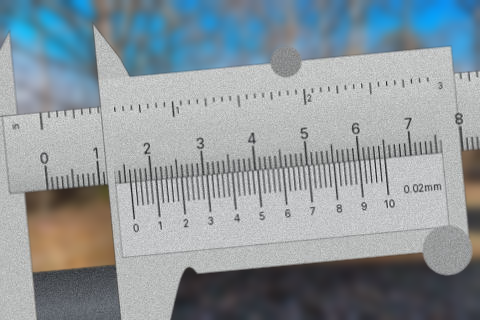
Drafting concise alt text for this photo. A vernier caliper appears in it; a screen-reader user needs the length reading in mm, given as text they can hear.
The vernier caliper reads 16.0 mm
